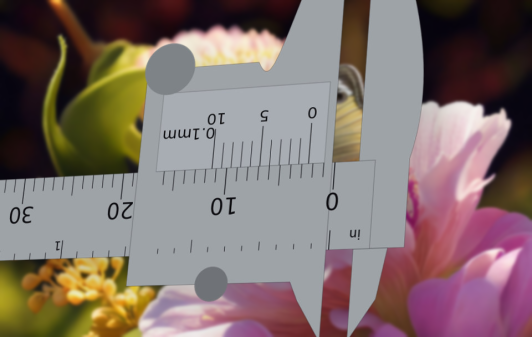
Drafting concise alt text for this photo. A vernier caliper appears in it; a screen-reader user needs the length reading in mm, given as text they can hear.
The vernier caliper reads 2.4 mm
